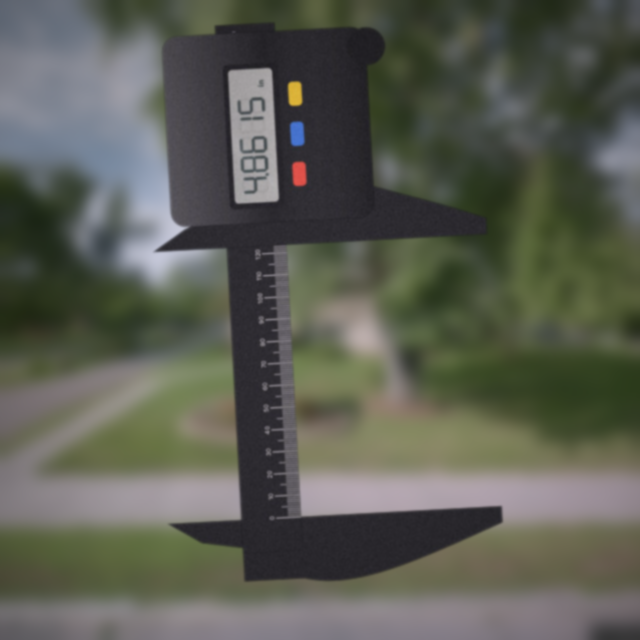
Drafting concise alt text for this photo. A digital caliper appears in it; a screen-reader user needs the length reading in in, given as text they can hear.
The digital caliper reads 4.8615 in
